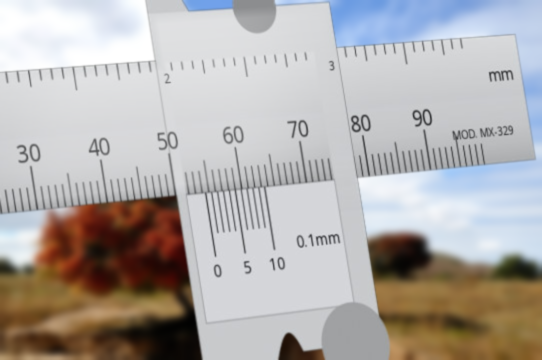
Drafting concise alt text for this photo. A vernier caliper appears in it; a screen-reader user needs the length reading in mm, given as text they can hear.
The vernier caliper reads 54.5 mm
